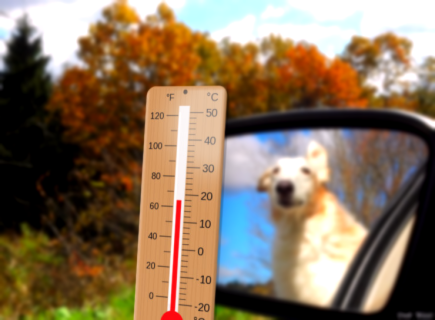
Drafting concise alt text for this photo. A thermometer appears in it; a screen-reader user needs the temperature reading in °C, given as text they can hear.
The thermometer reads 18 °C
